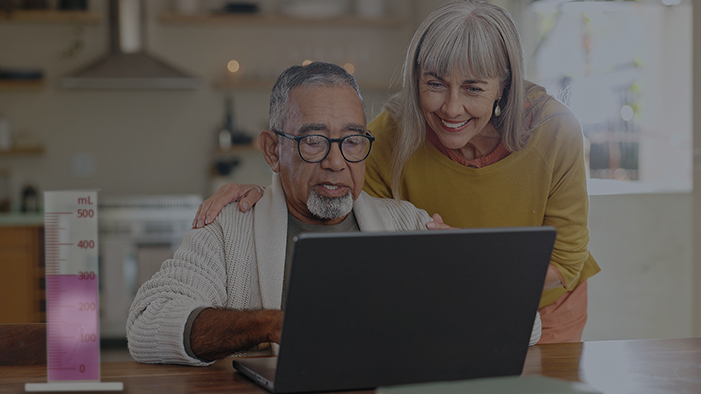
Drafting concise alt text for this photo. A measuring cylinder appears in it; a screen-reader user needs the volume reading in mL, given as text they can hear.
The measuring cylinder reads 300 mL
